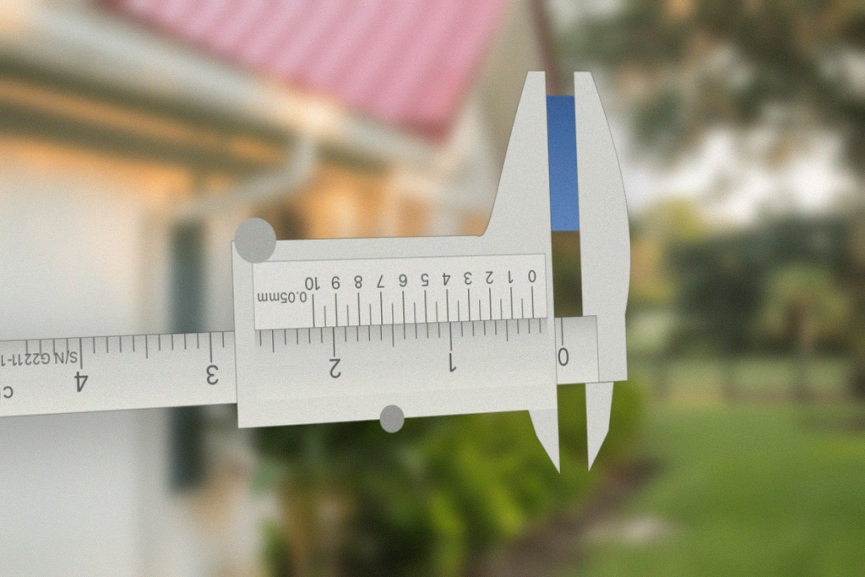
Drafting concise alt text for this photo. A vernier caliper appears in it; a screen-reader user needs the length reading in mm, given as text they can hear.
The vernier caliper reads 2.6 mm
